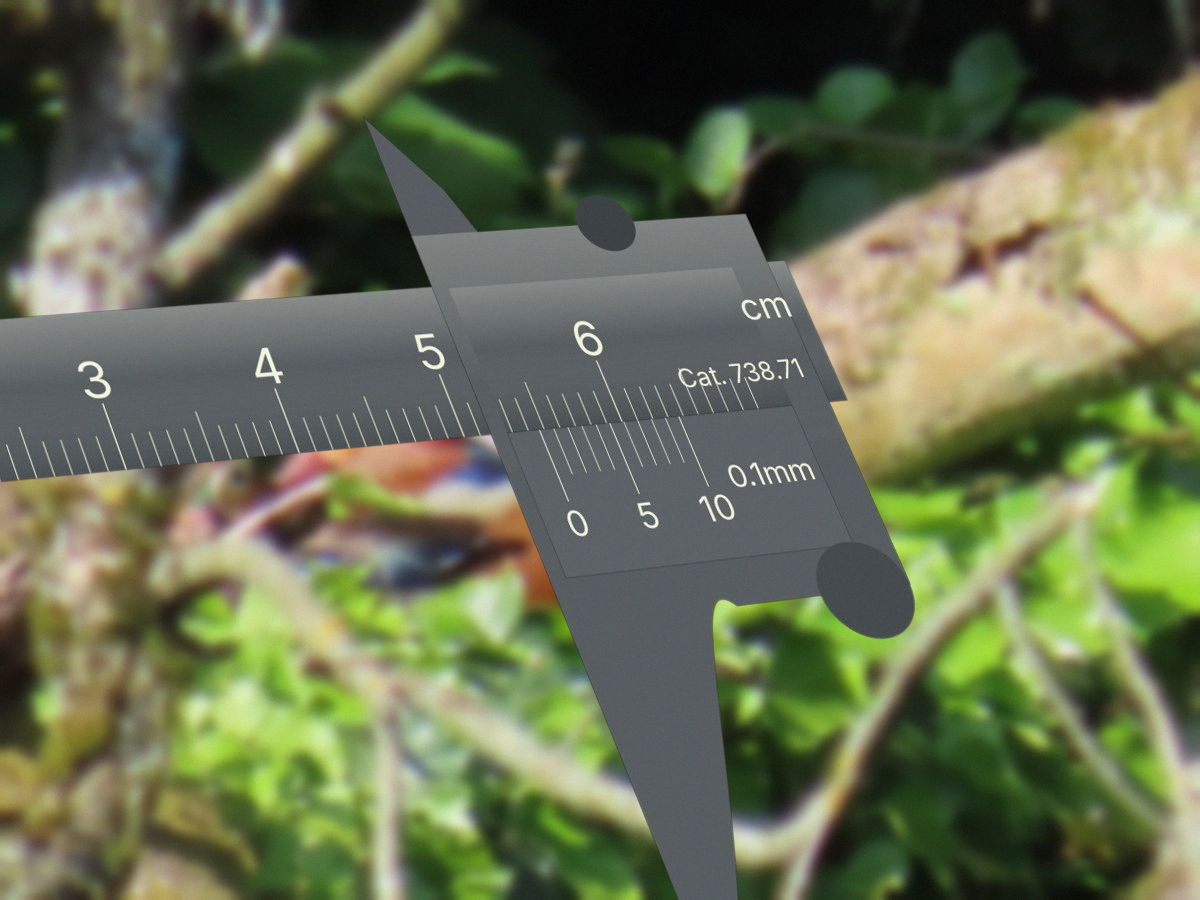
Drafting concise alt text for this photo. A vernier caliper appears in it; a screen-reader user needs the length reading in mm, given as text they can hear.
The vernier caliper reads 54.7 mm
